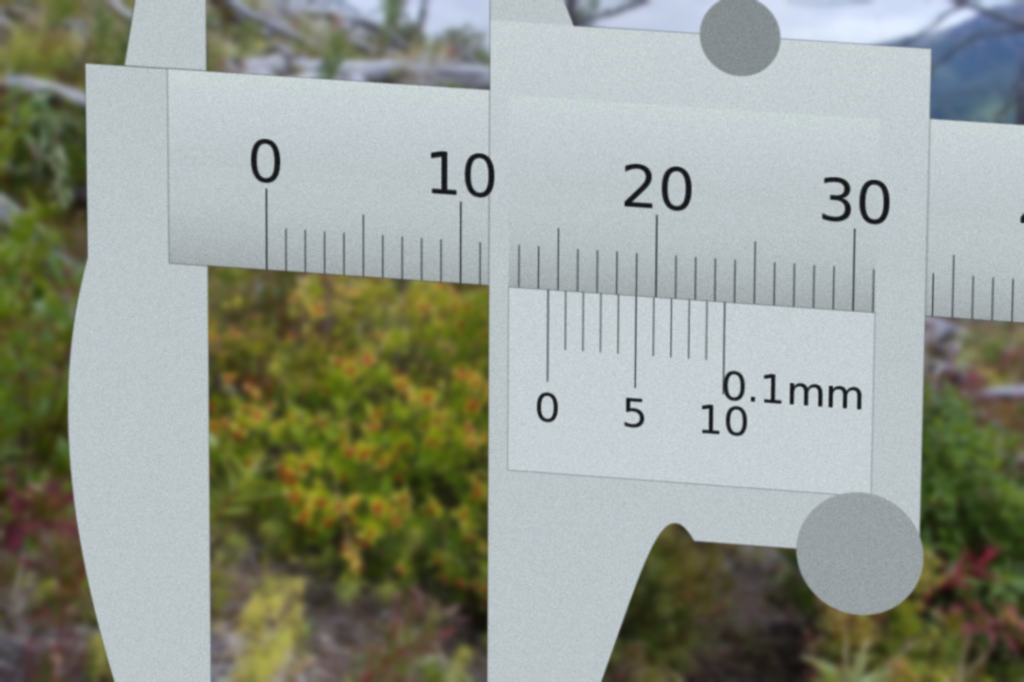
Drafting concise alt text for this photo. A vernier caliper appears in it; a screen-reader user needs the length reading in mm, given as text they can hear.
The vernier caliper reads 14.5 mm
